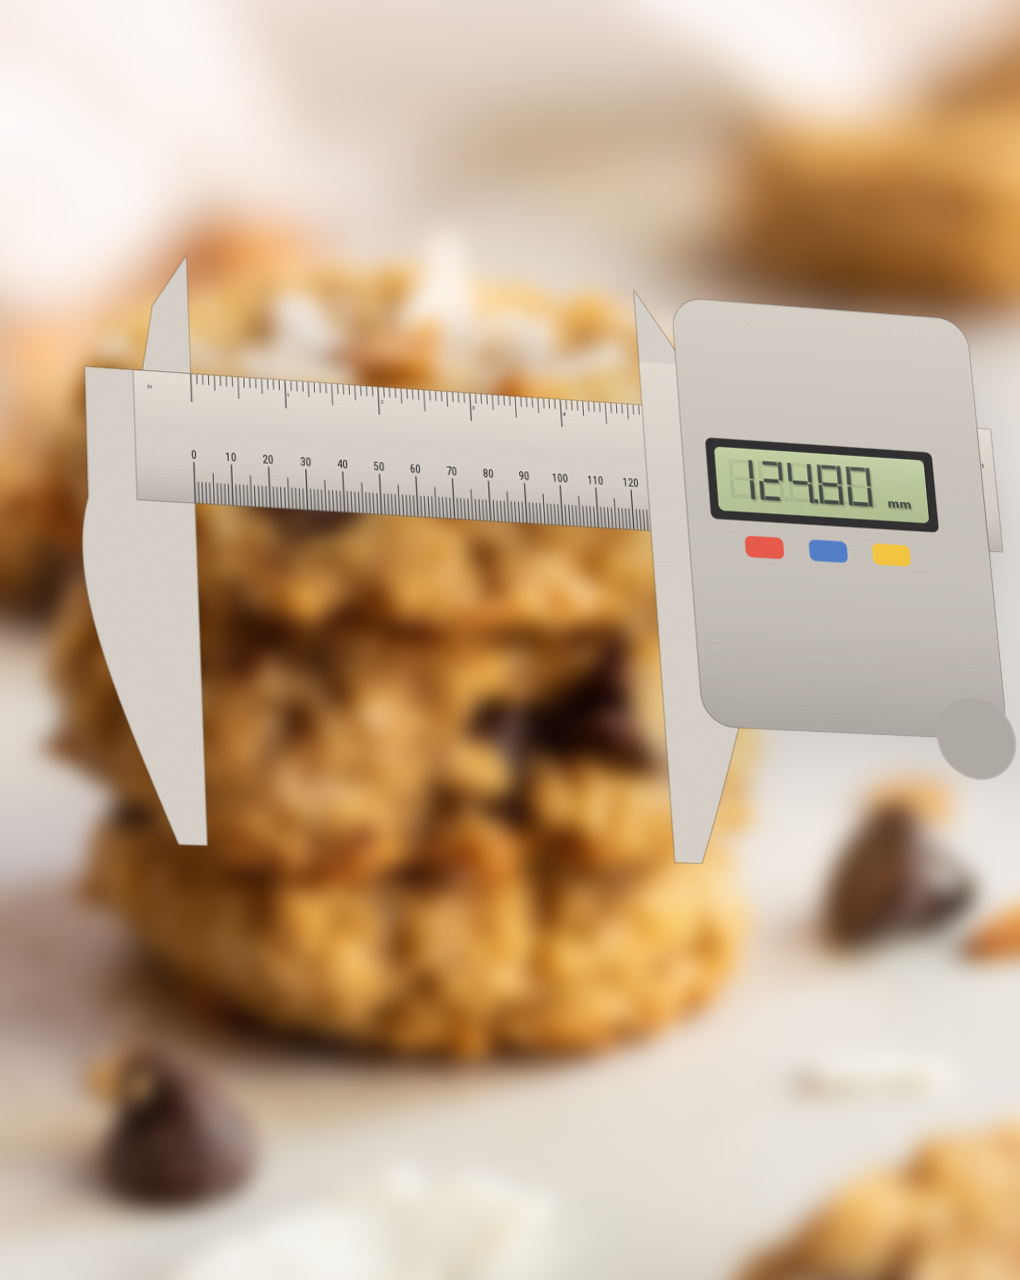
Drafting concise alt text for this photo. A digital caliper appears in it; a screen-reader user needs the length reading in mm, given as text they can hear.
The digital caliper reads 124.80 mm
